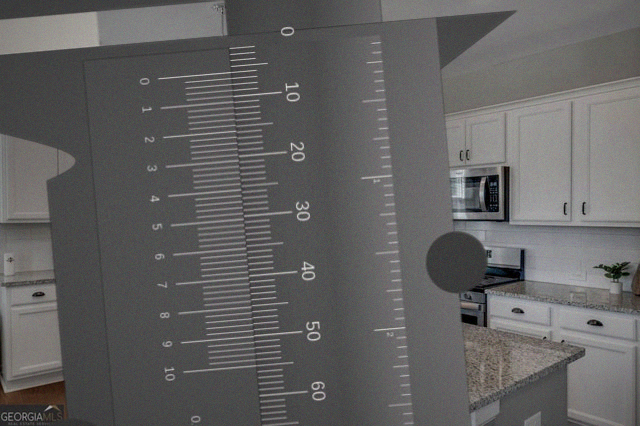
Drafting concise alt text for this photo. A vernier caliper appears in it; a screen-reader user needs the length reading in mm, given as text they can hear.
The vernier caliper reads 6.0 mm
